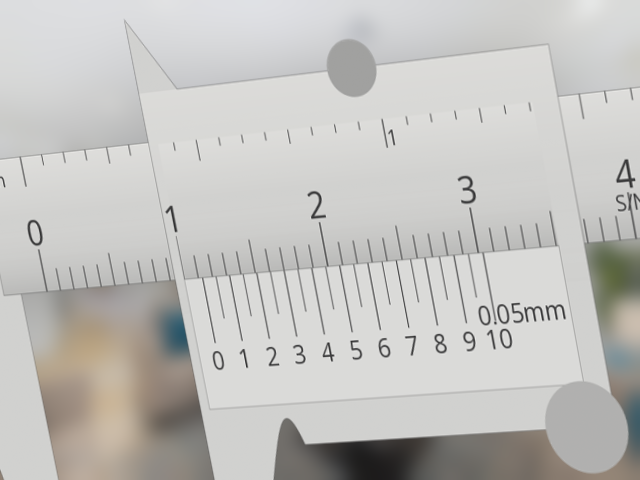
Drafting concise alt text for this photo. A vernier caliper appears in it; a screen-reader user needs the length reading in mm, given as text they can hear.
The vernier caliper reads 11.3 mm
